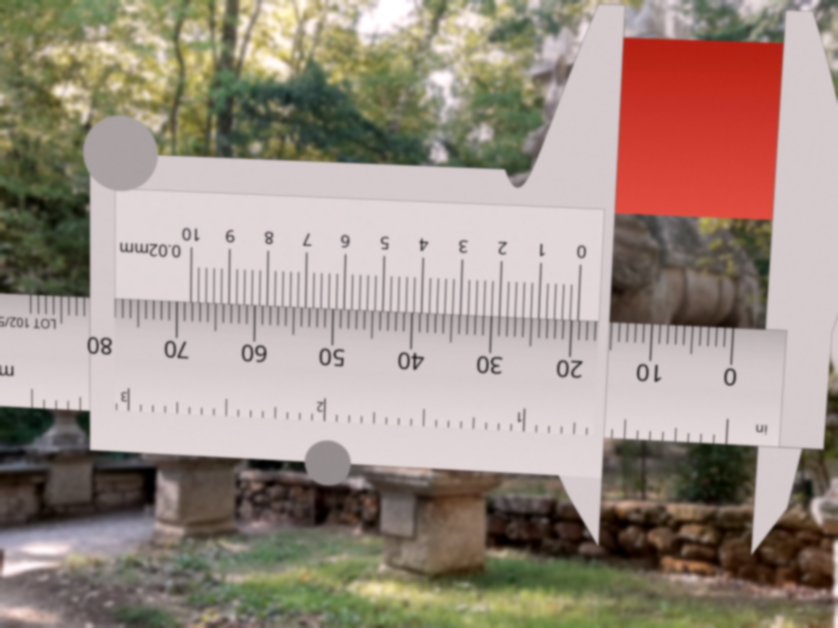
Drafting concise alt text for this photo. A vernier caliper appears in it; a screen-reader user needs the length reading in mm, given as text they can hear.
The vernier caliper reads 19.2 mm
